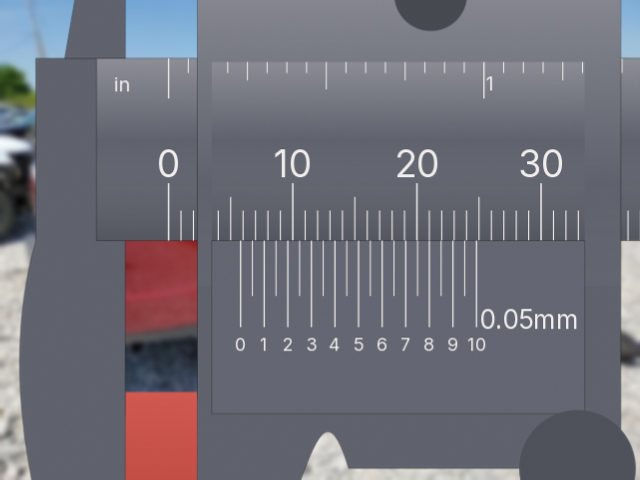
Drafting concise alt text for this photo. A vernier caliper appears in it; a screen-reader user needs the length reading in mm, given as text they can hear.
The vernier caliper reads 5.8 mm
